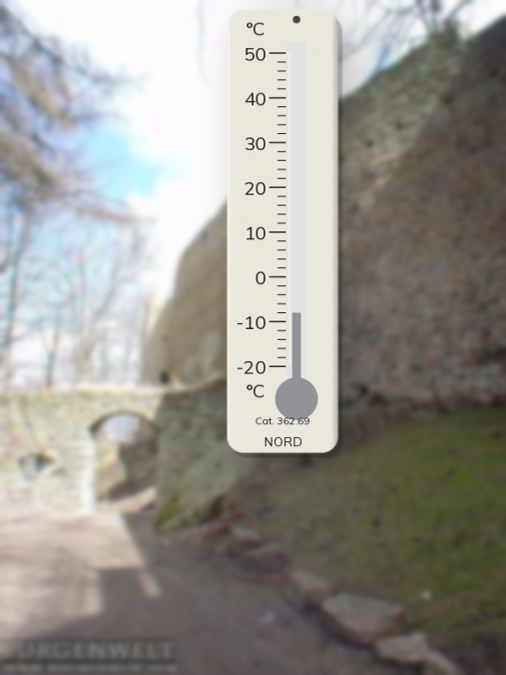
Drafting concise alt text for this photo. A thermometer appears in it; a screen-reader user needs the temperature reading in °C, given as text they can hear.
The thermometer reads -8 °C
